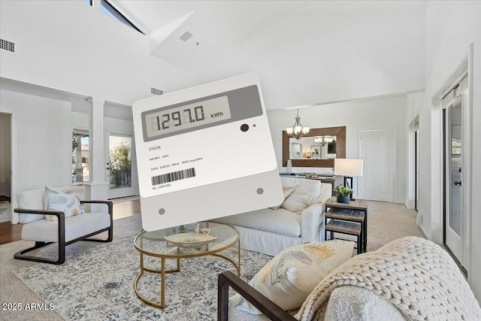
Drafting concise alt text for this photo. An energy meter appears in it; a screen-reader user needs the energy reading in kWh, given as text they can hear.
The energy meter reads 1297.0 kWh
